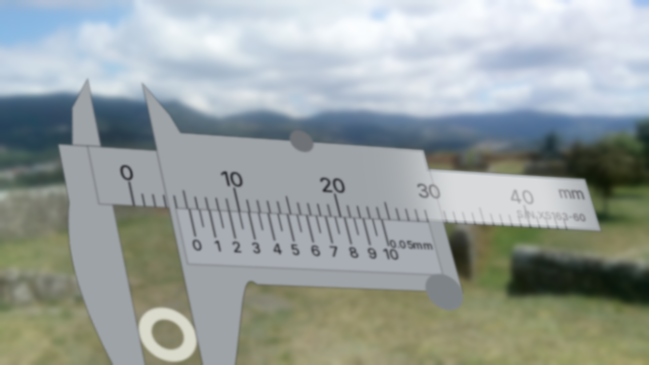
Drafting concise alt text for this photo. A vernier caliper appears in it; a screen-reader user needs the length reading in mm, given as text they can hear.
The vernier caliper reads 5.2 mm
